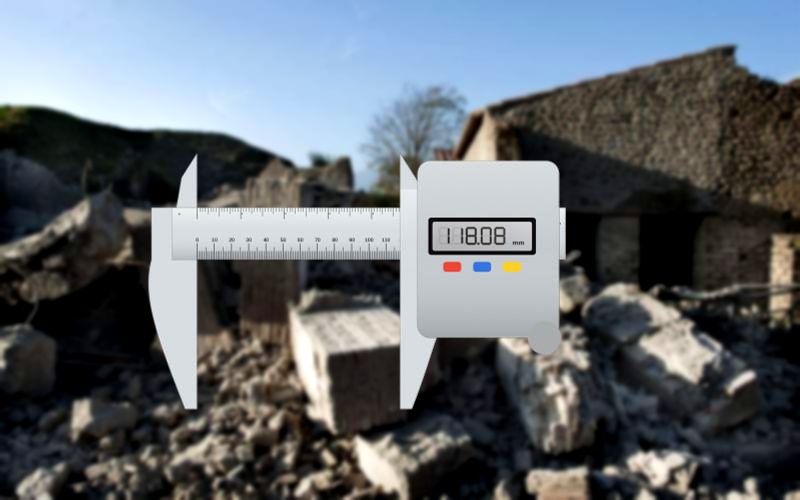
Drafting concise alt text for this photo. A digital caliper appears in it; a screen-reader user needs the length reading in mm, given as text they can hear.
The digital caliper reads 118.08 mm
